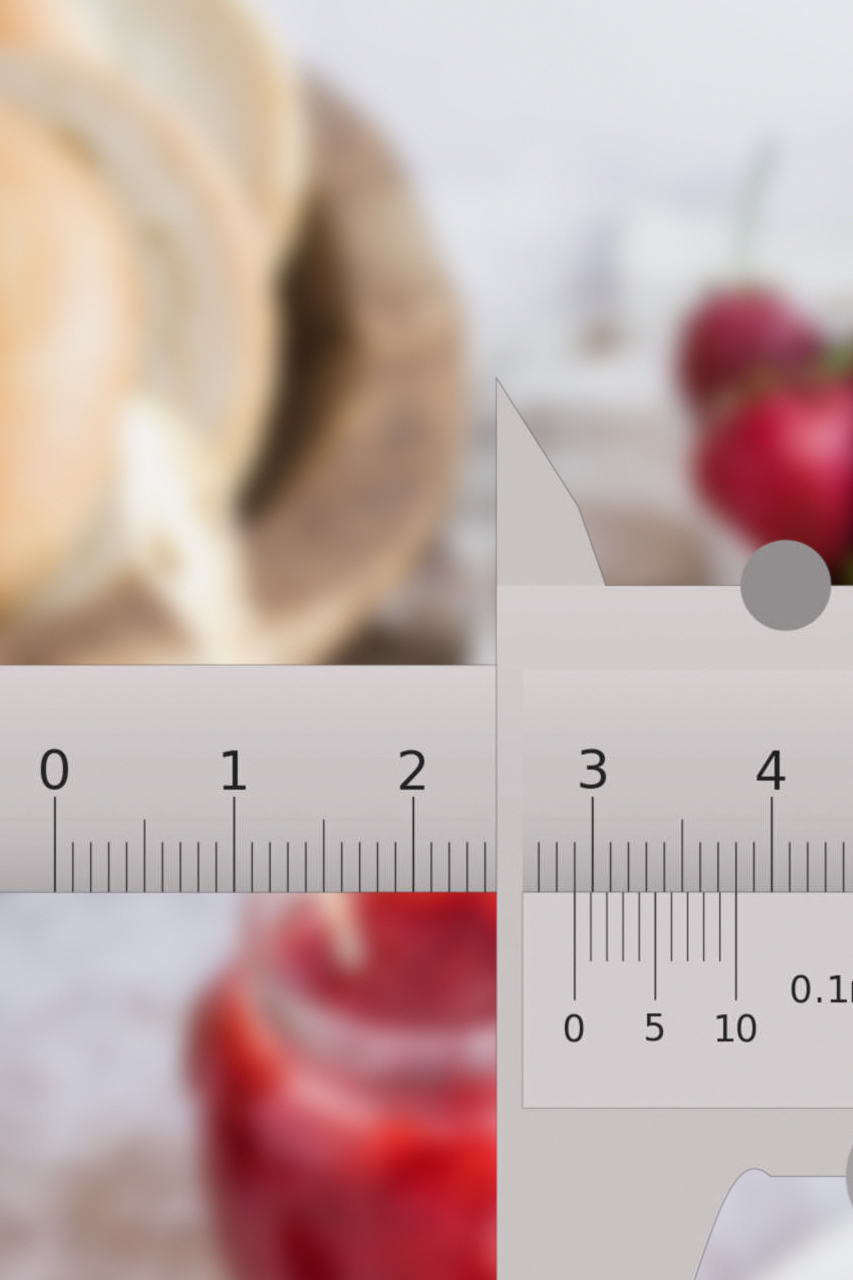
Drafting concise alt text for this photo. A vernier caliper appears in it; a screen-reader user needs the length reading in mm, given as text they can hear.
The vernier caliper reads 29.0 mm
